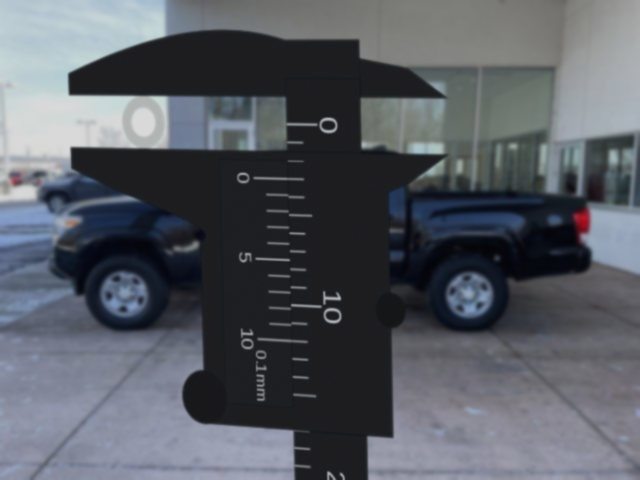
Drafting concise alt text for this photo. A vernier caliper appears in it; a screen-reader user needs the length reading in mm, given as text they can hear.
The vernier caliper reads 3.0 mm
